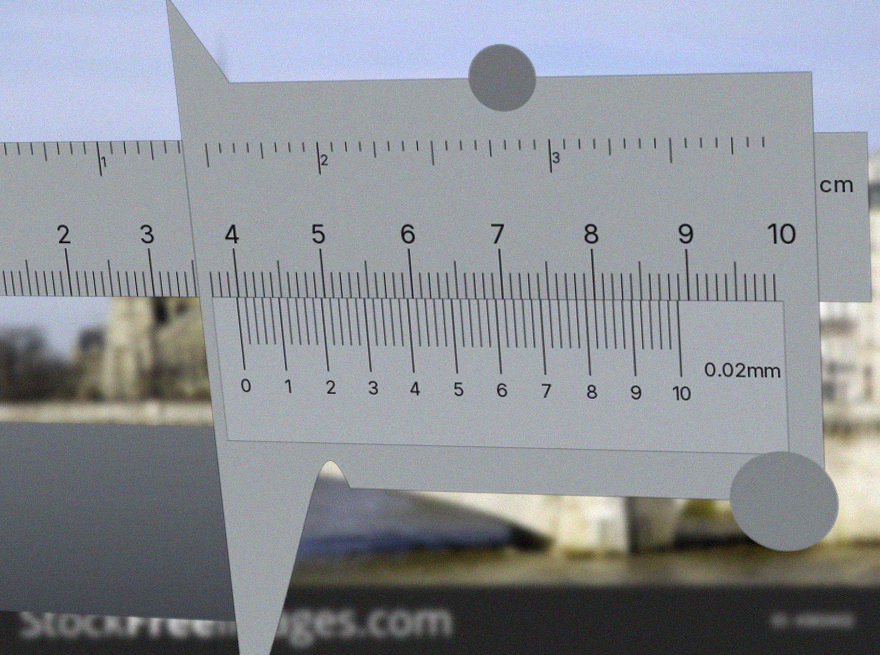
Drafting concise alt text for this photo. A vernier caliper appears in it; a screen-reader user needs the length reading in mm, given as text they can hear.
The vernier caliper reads 39.8 mm
